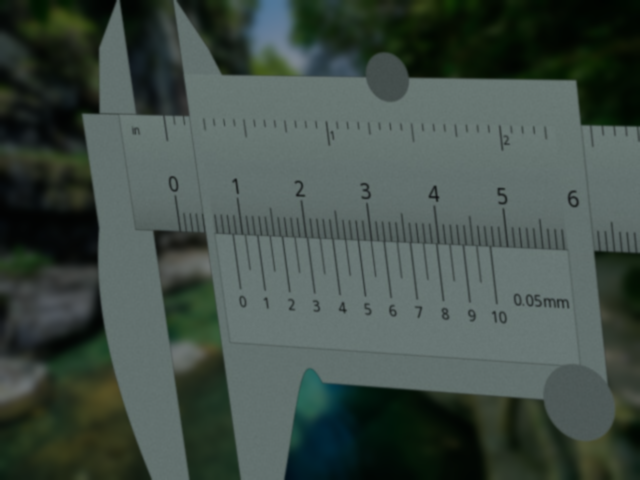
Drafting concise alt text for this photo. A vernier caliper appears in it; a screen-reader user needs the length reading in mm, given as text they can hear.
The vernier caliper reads 8.5 mm
